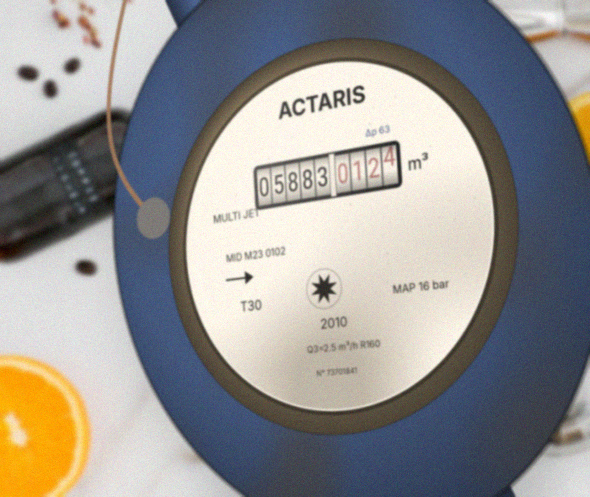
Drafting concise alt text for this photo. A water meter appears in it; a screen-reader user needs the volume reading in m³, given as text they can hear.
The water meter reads 5883.0124 m³
